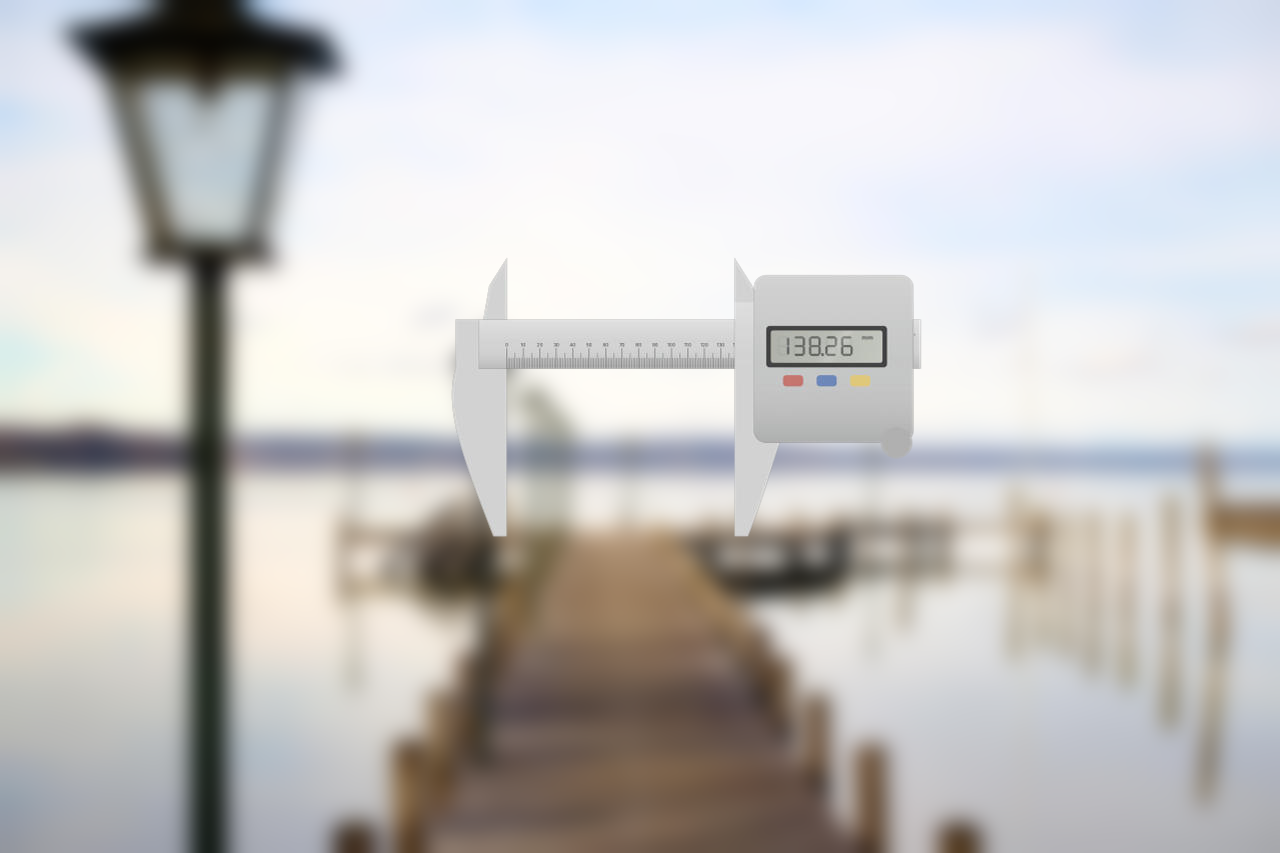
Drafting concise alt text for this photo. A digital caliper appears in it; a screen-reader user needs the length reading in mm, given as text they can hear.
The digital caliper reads 138.26 mm
